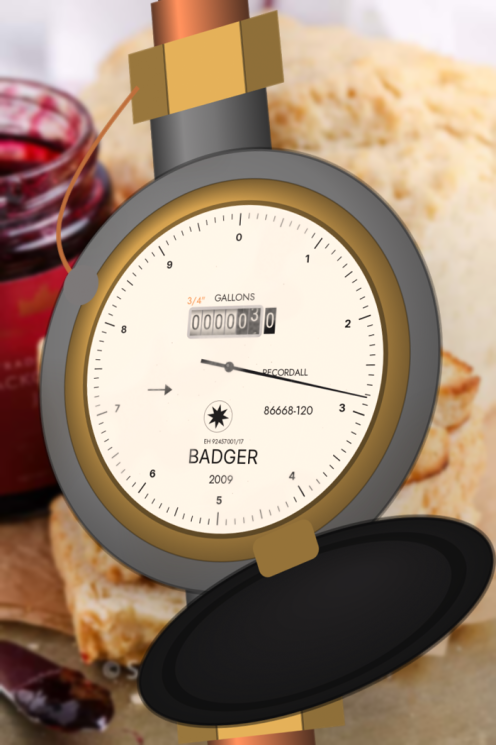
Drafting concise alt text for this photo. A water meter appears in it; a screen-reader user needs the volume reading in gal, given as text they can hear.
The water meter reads 32.8 gal
